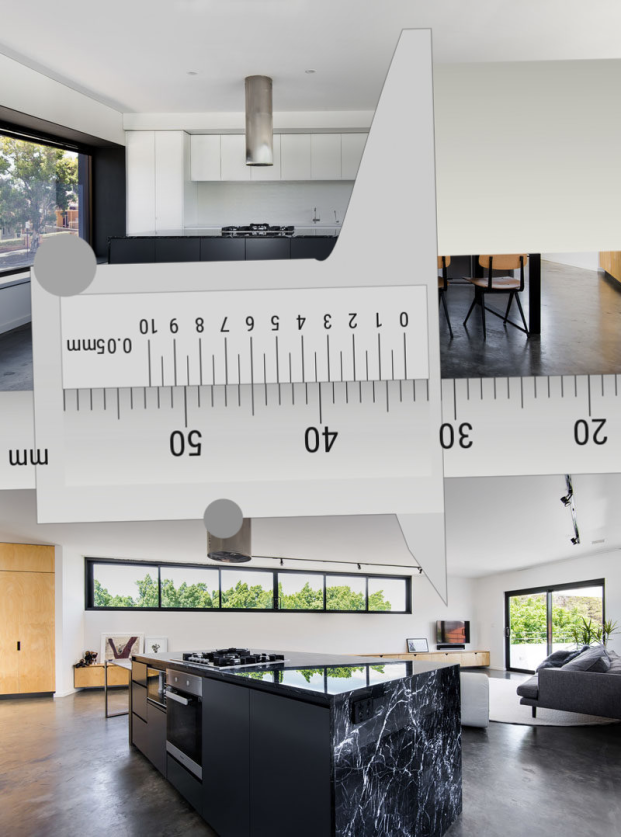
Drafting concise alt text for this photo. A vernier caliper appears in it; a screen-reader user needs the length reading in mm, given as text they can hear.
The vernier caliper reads 33.6 mm
